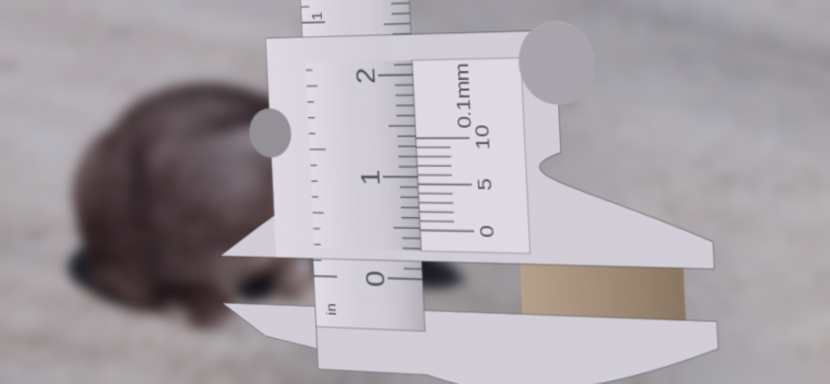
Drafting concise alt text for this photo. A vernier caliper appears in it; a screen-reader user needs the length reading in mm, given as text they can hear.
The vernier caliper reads 4.8 mm
